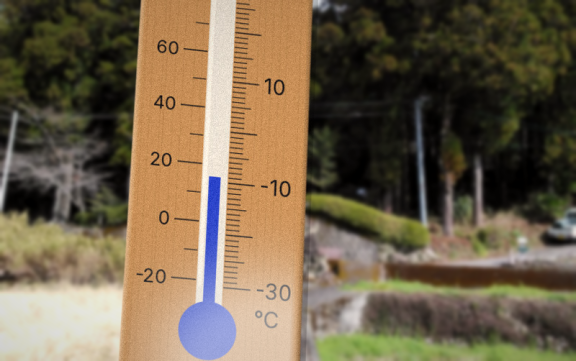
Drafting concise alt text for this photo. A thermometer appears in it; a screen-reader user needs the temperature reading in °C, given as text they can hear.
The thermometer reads -9 °C
